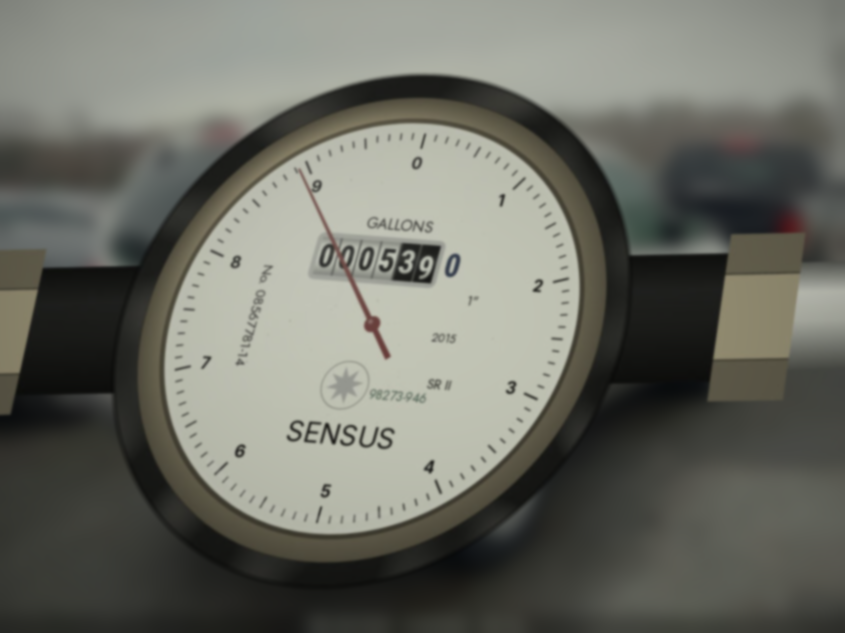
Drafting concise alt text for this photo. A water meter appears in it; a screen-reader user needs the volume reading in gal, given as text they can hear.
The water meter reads 5388.9 gal
